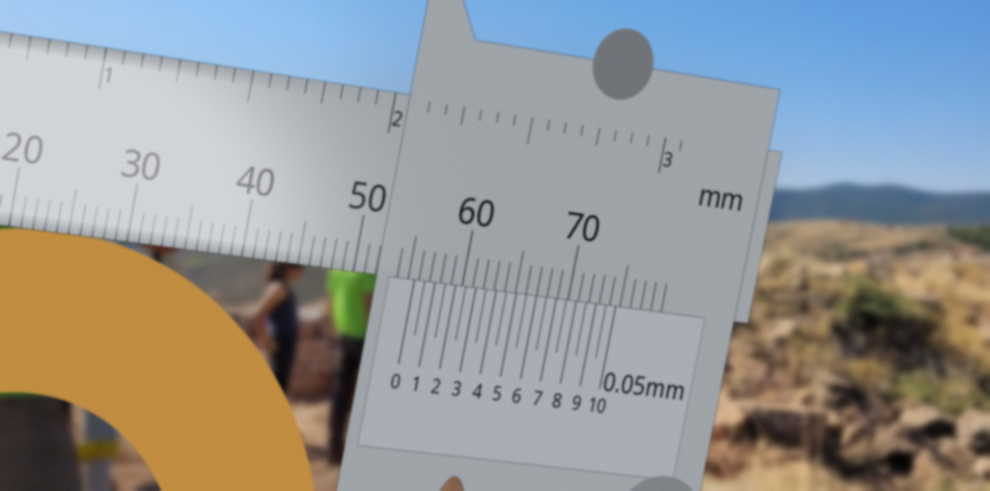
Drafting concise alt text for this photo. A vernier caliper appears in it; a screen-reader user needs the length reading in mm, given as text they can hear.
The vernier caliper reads 55.6 mm
